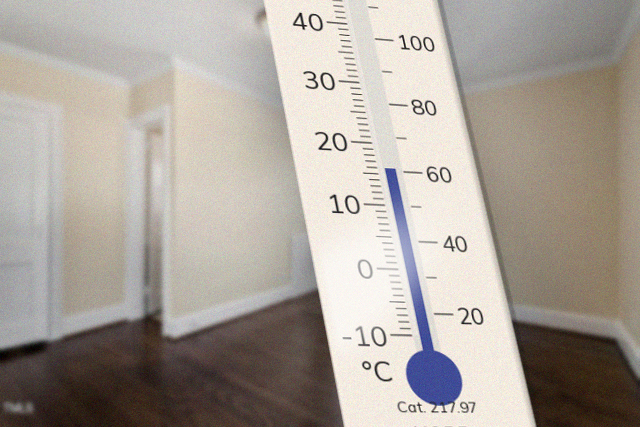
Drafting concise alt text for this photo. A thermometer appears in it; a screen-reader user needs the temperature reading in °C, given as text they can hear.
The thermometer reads 16 °C
